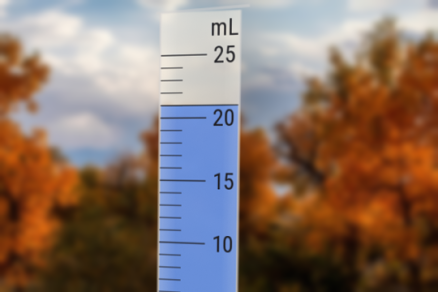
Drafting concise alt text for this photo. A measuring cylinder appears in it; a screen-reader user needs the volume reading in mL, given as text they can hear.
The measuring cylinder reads 21 mL
